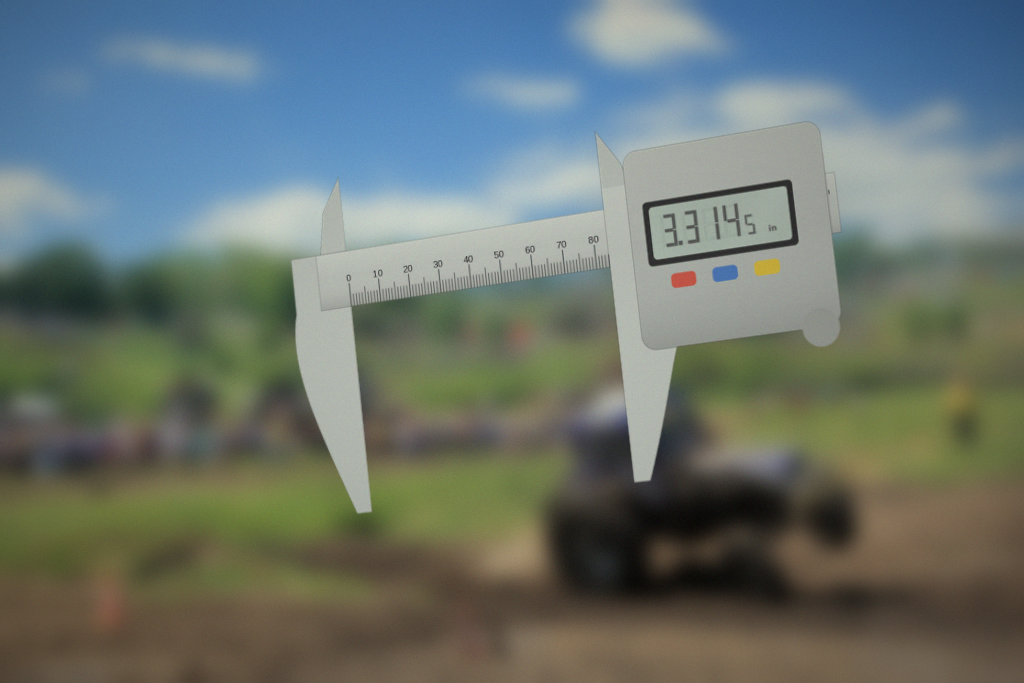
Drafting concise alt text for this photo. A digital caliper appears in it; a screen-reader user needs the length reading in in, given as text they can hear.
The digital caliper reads 3.3145 in
